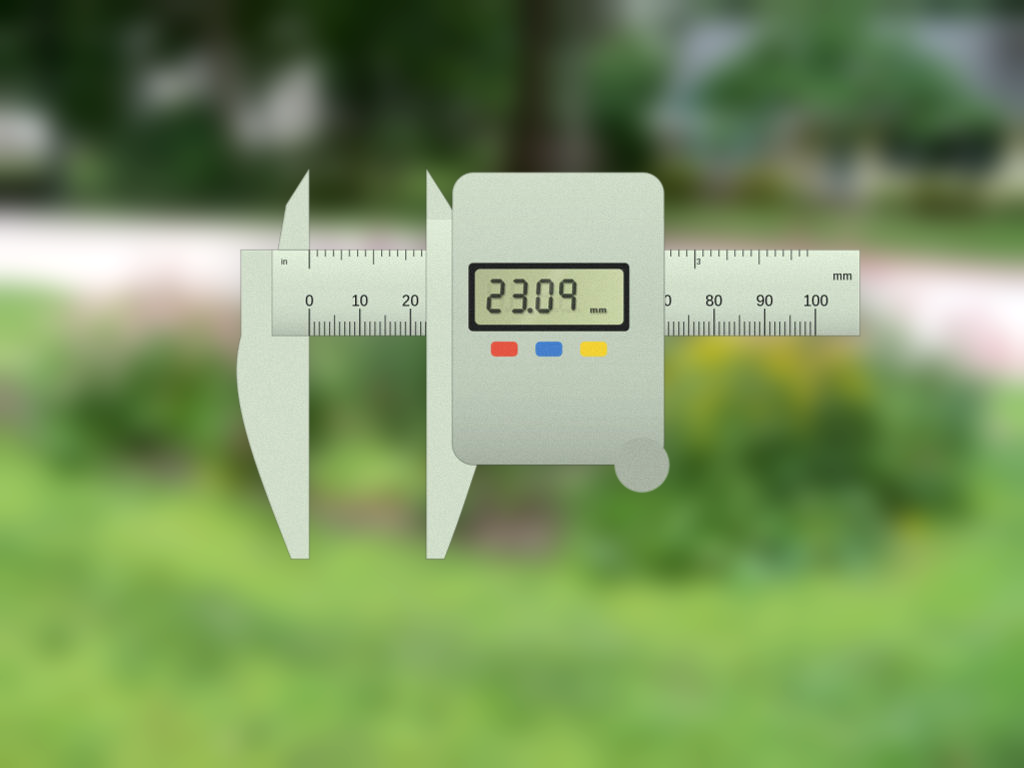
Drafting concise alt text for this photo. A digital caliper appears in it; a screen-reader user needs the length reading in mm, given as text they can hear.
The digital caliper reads 23.09 mm
